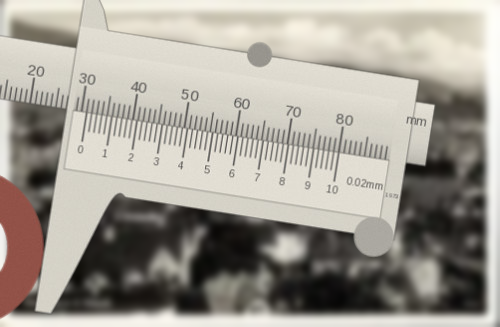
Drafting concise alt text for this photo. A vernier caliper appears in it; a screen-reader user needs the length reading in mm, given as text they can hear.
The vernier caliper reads 31.0 mm
